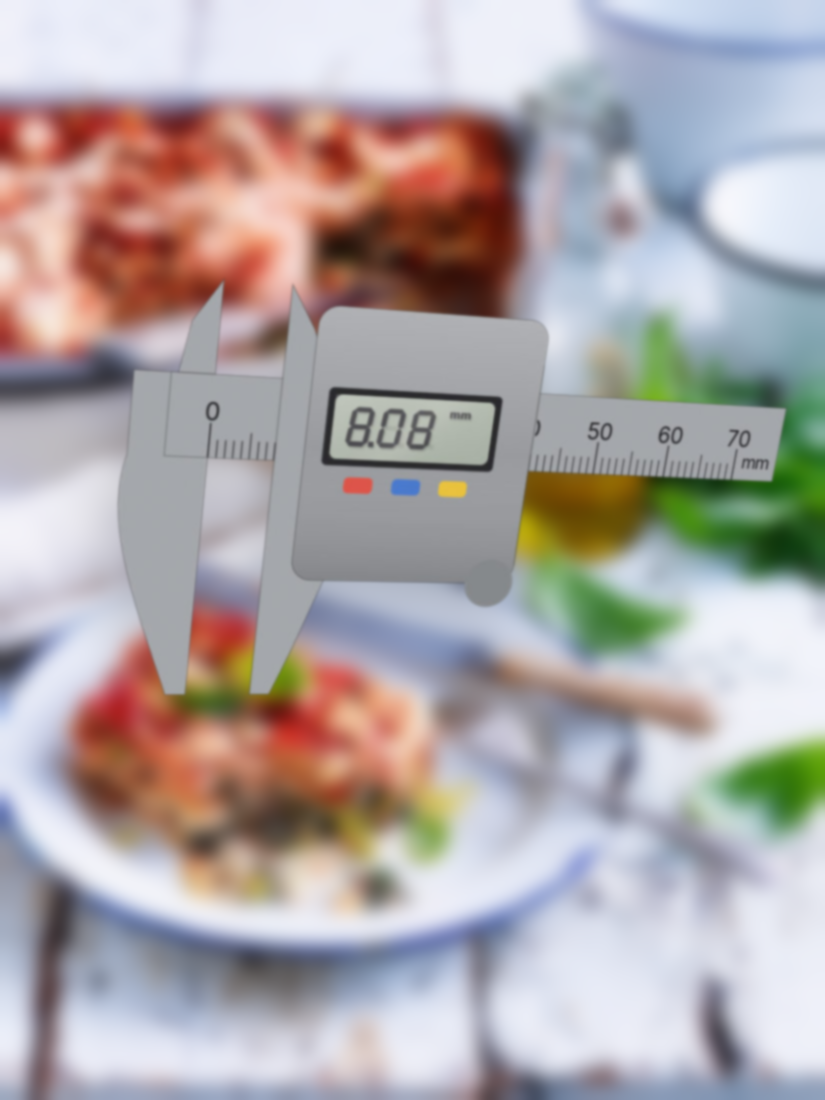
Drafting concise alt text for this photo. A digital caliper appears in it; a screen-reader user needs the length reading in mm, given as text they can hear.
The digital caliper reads 8.08 mm
